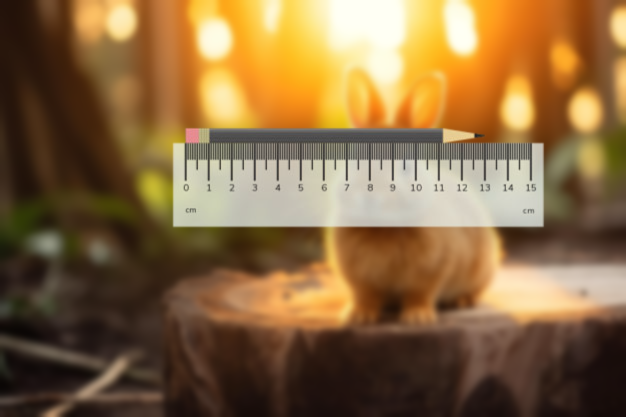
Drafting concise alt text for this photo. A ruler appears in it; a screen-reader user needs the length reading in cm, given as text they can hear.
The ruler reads 13 cm
